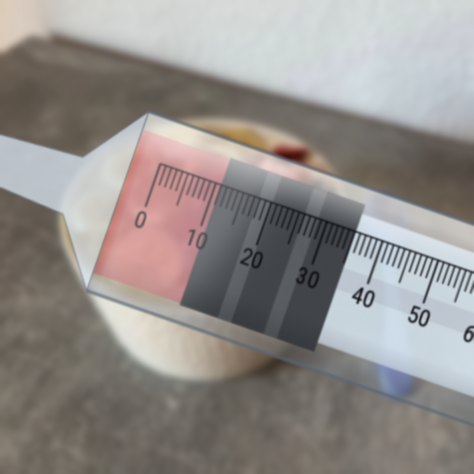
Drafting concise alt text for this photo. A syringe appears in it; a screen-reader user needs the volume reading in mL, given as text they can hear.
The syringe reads 11 mL
